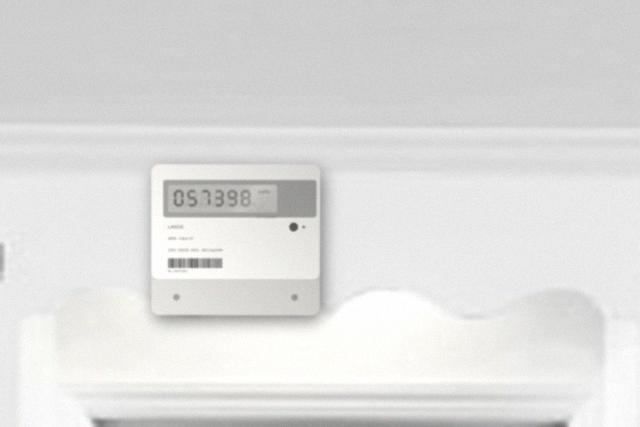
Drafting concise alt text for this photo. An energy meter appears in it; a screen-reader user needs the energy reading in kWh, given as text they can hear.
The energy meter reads 57398 kWh
